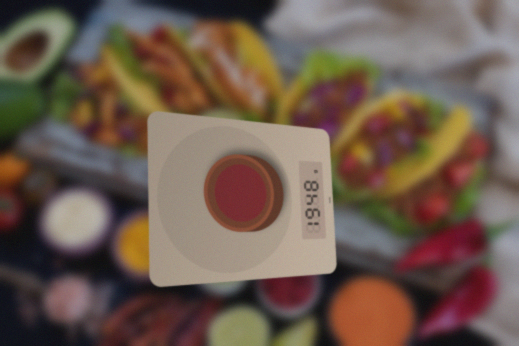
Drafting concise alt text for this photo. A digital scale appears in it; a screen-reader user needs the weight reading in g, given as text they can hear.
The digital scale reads 1948 g
